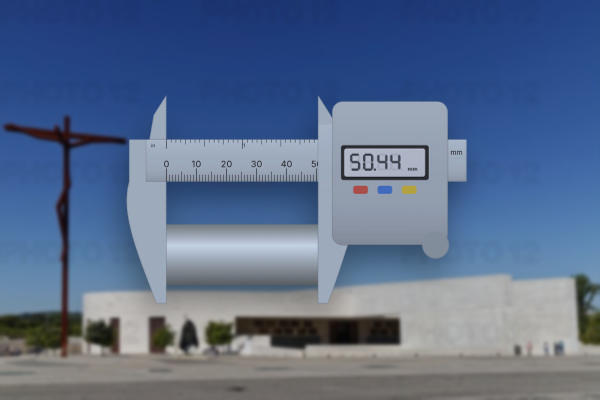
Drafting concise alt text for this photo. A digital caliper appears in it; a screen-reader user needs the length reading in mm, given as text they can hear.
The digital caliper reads 50.44 mm
